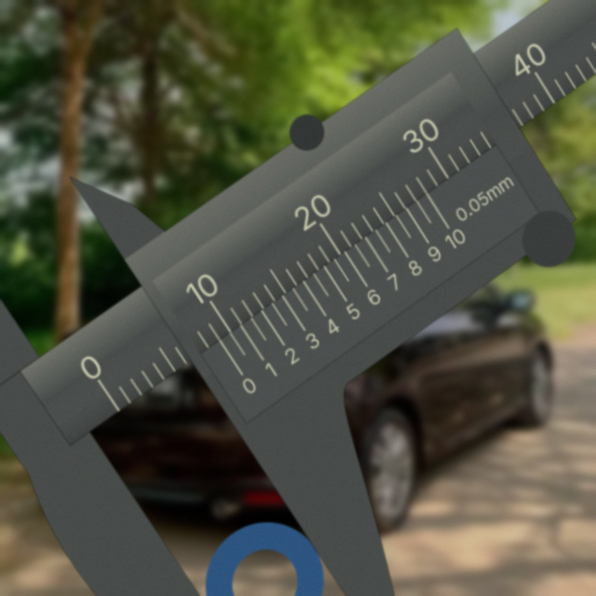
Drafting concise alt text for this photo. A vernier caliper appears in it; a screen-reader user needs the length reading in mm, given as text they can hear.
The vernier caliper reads 9.0 mm
